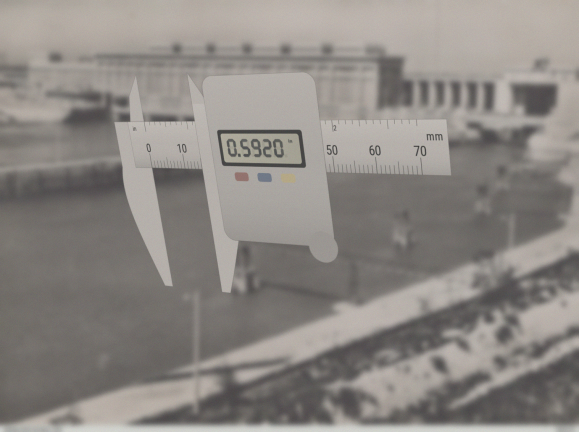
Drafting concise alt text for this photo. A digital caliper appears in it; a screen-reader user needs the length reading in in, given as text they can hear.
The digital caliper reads 0.5920 in
